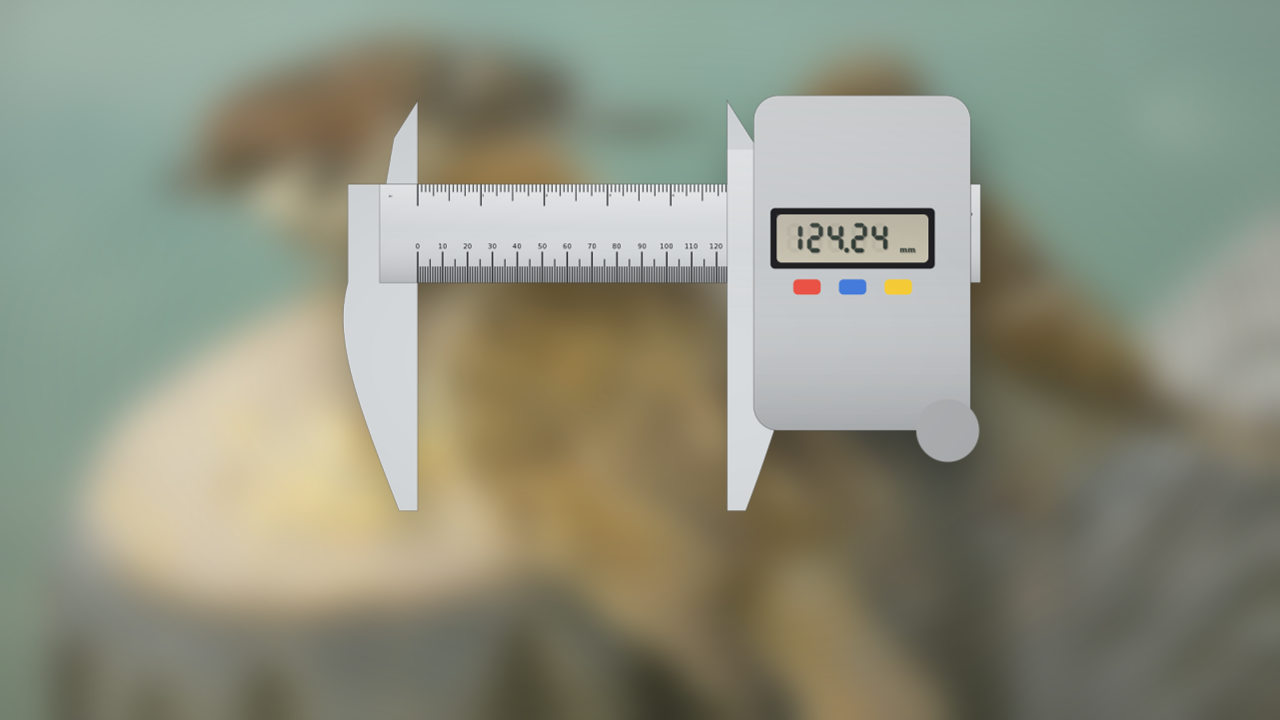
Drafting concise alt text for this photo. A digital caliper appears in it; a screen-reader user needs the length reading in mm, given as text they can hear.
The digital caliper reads 124.24 mm
